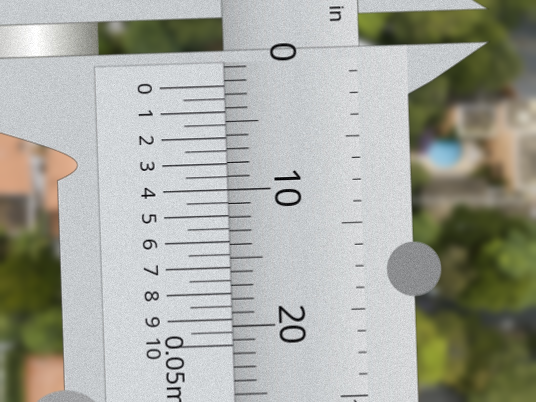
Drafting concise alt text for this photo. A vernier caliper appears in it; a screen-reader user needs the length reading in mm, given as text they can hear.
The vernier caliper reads 2.4 mm
